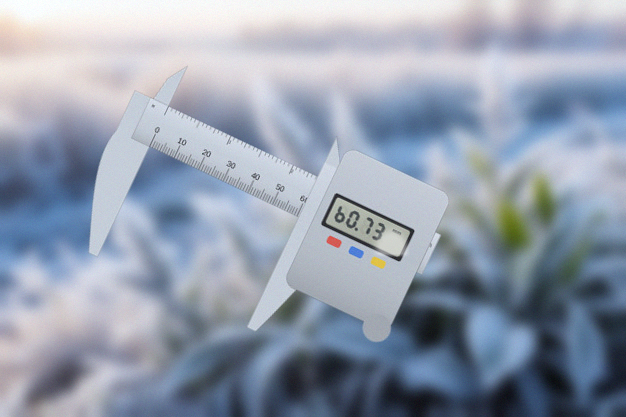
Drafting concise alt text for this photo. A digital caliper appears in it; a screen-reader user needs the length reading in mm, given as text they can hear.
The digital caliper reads 60.73 mm
